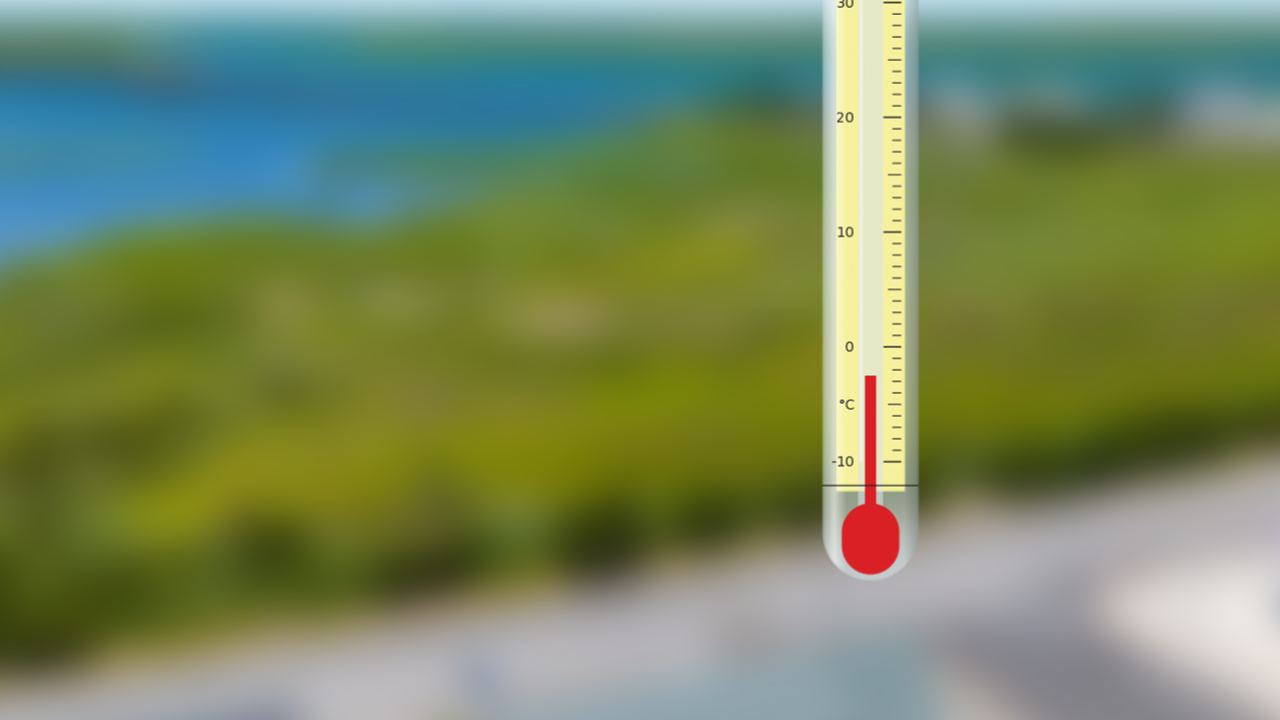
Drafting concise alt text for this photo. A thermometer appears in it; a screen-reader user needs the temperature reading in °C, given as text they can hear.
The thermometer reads -2.5 °C
